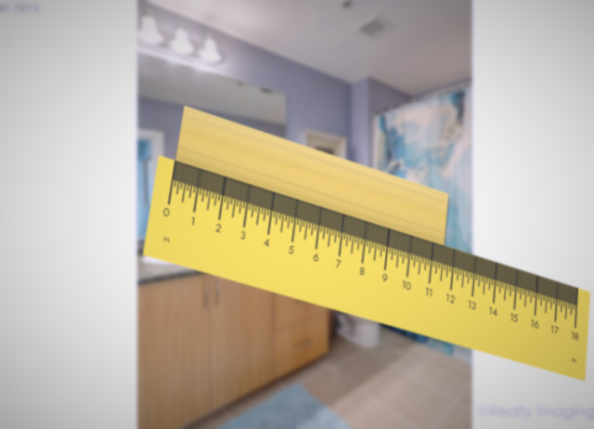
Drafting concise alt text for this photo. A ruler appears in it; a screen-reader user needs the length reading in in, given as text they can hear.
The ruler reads 11.5 in
